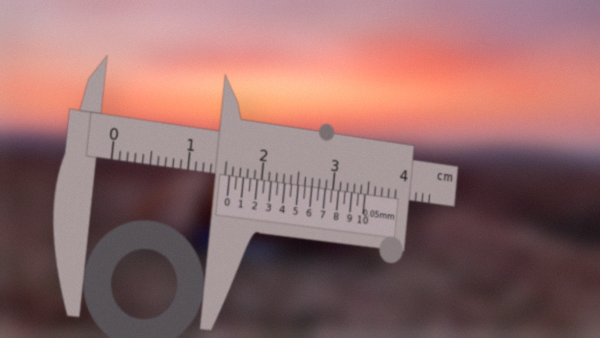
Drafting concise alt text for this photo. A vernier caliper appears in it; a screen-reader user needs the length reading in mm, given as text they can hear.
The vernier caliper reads 15.6 mm
